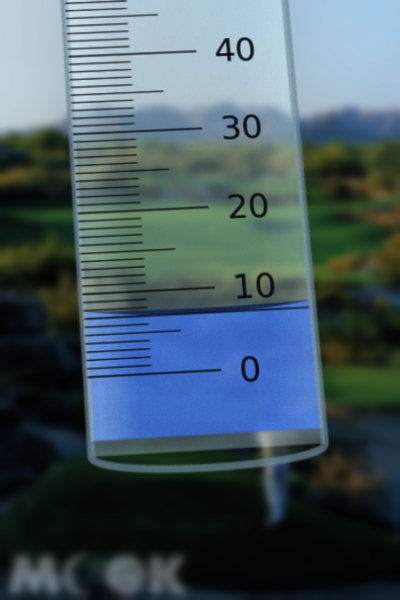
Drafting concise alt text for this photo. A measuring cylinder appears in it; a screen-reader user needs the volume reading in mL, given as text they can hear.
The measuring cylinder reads 7 mL
